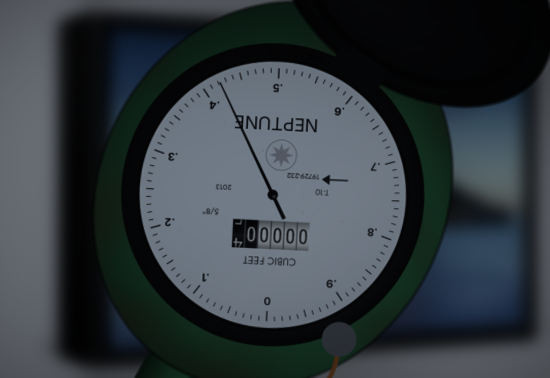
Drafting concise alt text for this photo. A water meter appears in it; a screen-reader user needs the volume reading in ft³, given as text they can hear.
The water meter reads 4.42 ft³
